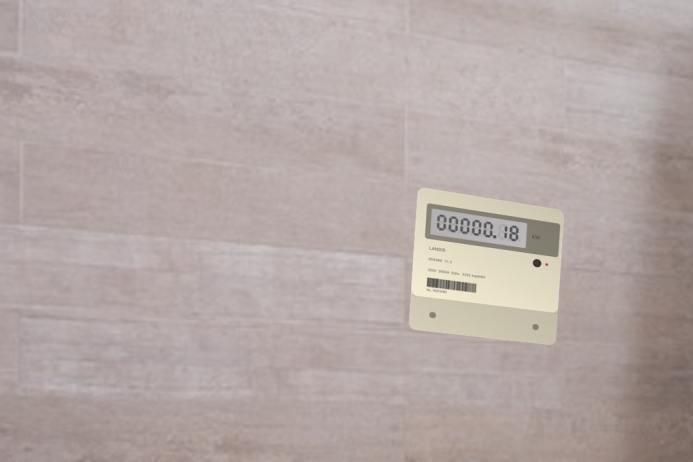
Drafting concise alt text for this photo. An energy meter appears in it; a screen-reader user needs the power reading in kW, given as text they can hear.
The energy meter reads 0.18 kW
